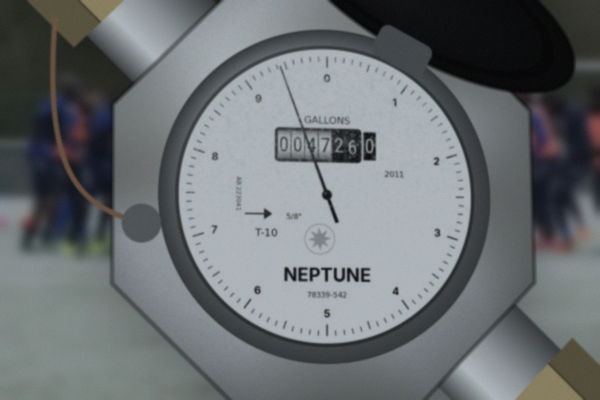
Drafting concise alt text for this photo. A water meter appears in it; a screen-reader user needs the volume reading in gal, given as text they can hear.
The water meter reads 47259.4 gal
